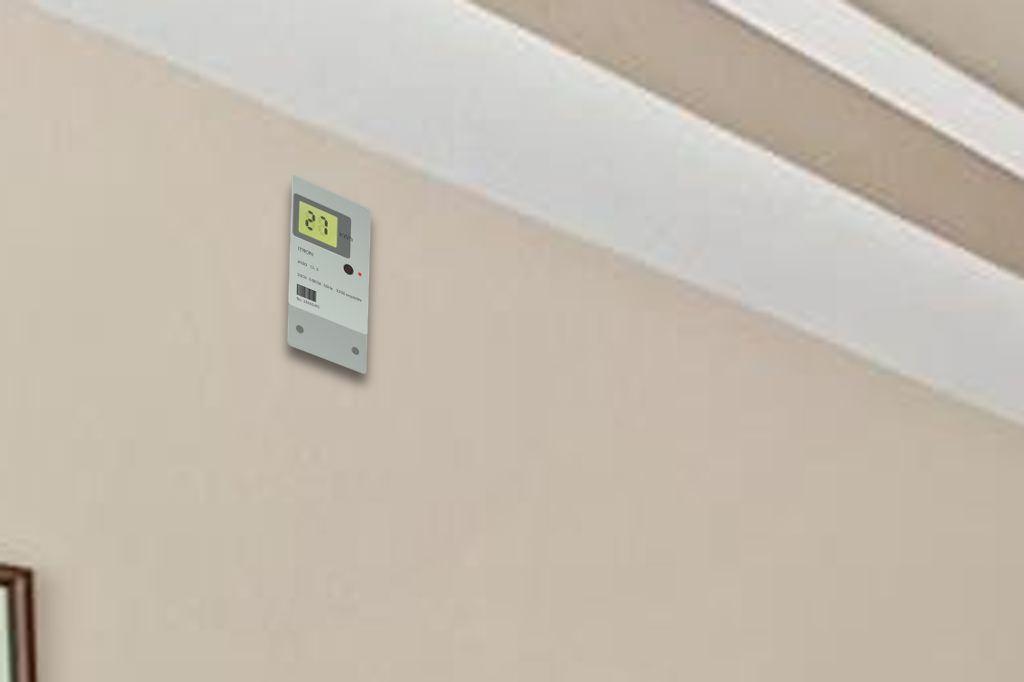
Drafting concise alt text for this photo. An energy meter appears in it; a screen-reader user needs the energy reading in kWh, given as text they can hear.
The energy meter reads 27 kWh
